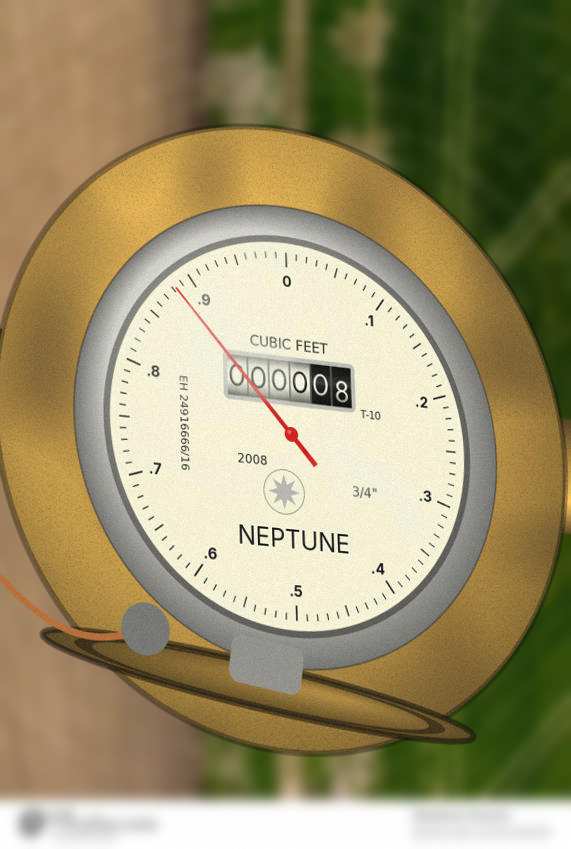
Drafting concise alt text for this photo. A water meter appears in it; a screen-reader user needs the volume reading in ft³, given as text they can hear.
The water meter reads 7.88 ft³
